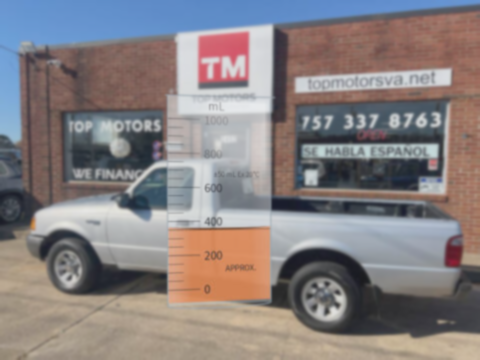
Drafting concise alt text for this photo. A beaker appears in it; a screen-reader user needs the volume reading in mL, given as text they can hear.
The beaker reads 350 mL
